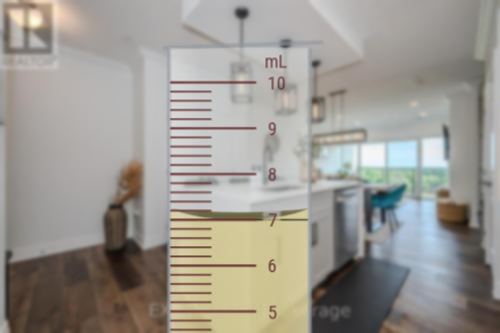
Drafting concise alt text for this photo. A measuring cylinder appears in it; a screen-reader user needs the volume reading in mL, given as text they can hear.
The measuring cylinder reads 7 mL
